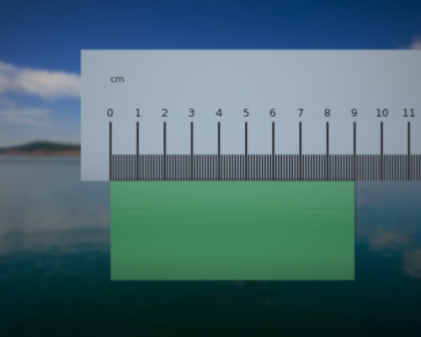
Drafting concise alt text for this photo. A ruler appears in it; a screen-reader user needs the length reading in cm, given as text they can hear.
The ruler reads 9 cm
